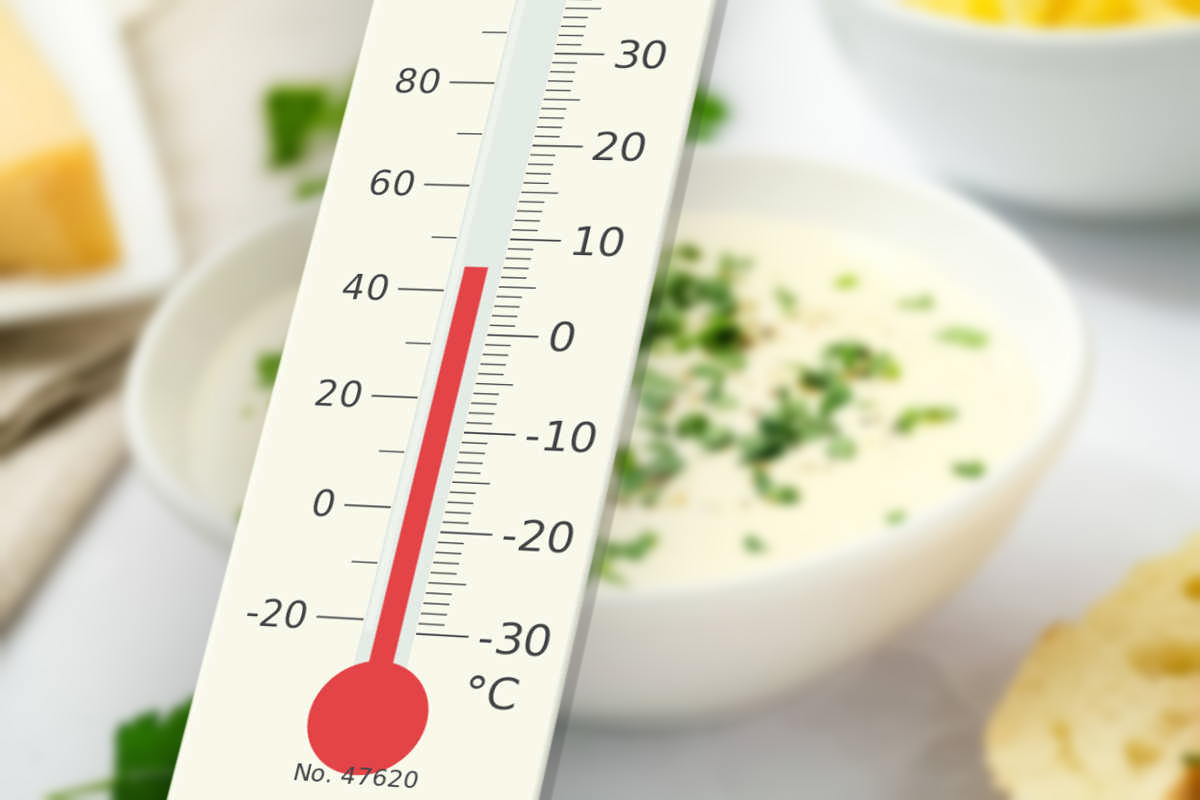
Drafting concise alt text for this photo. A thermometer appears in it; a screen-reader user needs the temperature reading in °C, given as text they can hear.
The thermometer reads 7 °C
